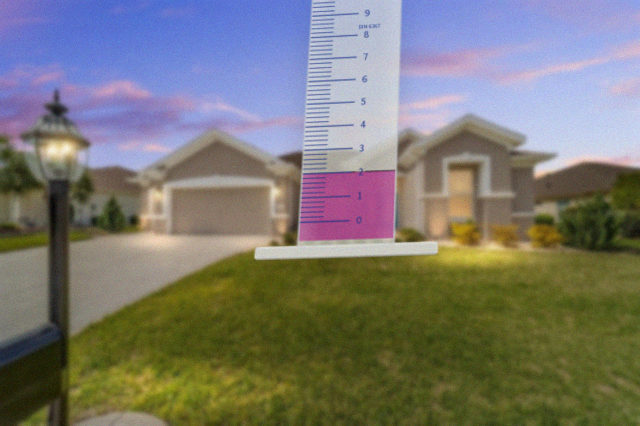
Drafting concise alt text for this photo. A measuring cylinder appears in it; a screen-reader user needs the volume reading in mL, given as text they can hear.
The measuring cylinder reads 2 mL
